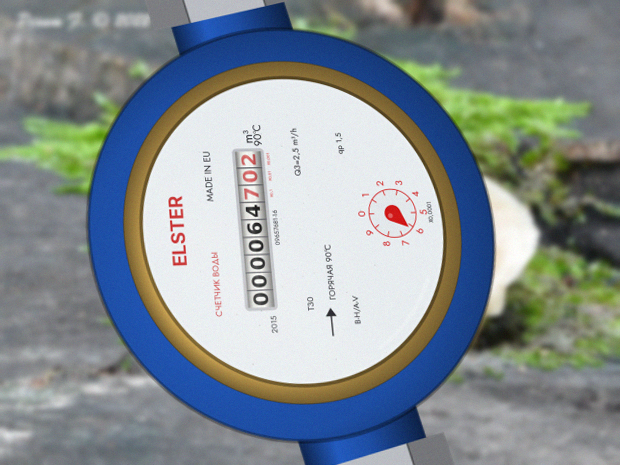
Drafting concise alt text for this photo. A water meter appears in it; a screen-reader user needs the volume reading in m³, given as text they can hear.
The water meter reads 64.7026 m³
